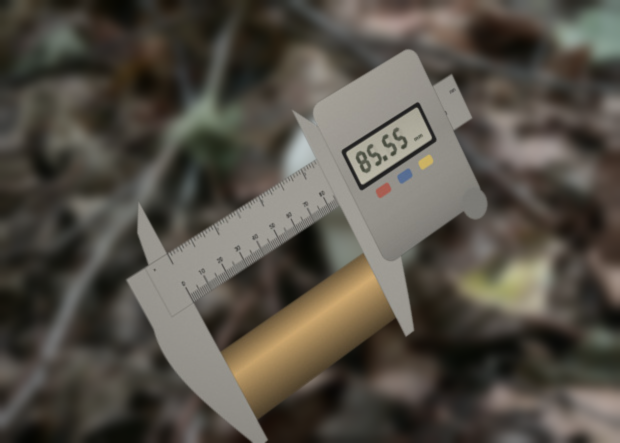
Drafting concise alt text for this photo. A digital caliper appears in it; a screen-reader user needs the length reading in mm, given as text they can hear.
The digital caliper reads 85.55 mm
